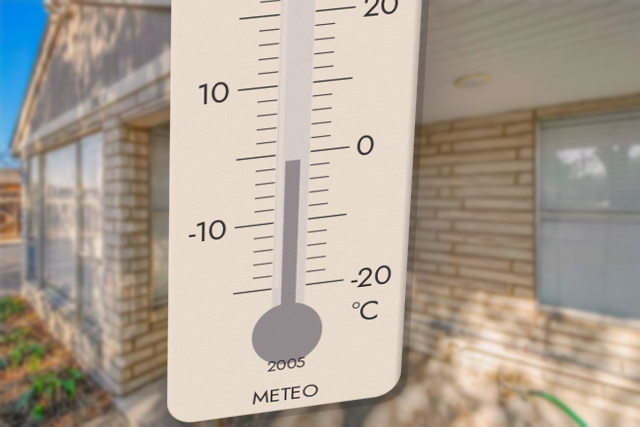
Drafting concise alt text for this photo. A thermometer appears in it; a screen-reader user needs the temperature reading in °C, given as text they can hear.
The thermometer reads -1 °C
